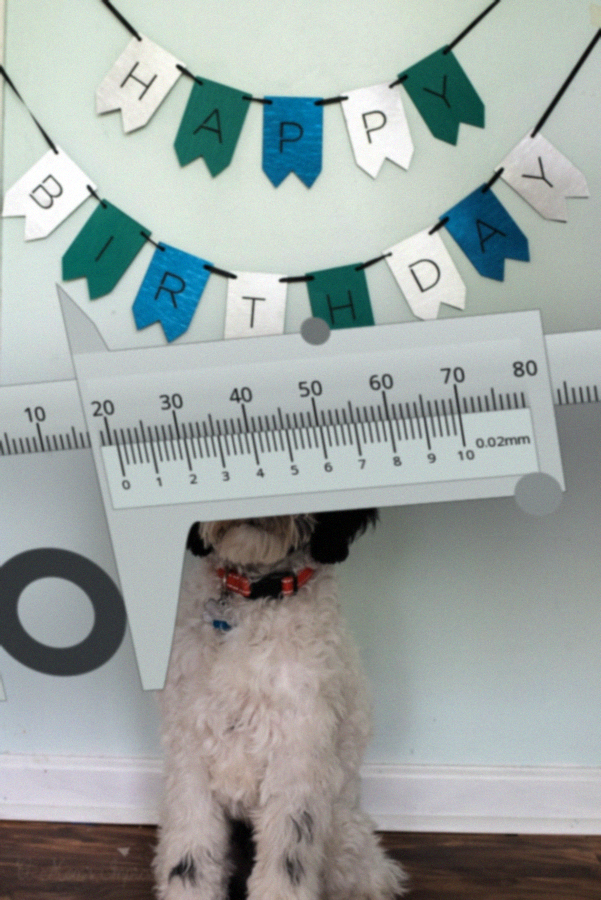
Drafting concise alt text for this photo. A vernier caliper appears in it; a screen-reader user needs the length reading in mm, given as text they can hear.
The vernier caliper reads 21.0 mm
